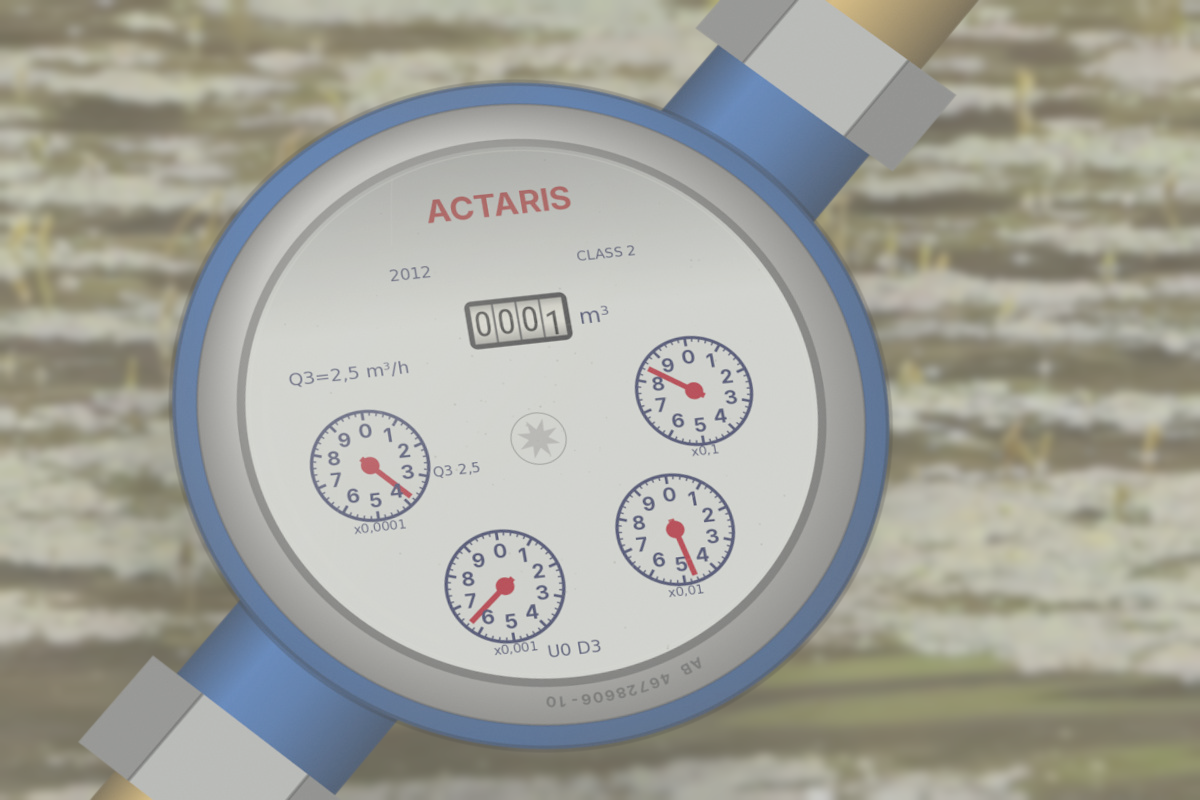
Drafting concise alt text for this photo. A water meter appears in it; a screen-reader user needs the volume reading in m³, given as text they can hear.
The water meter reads 0.8463 m³
